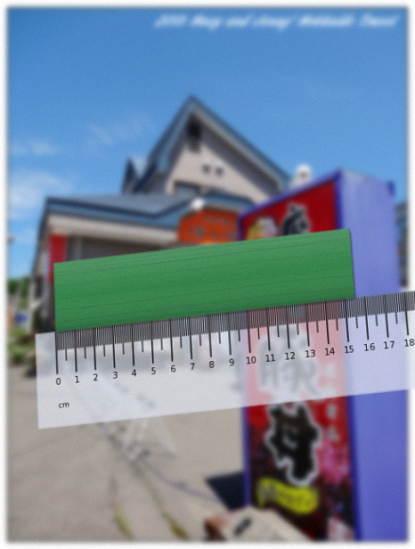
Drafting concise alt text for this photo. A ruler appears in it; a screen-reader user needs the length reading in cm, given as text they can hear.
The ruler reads 15.5 cm
